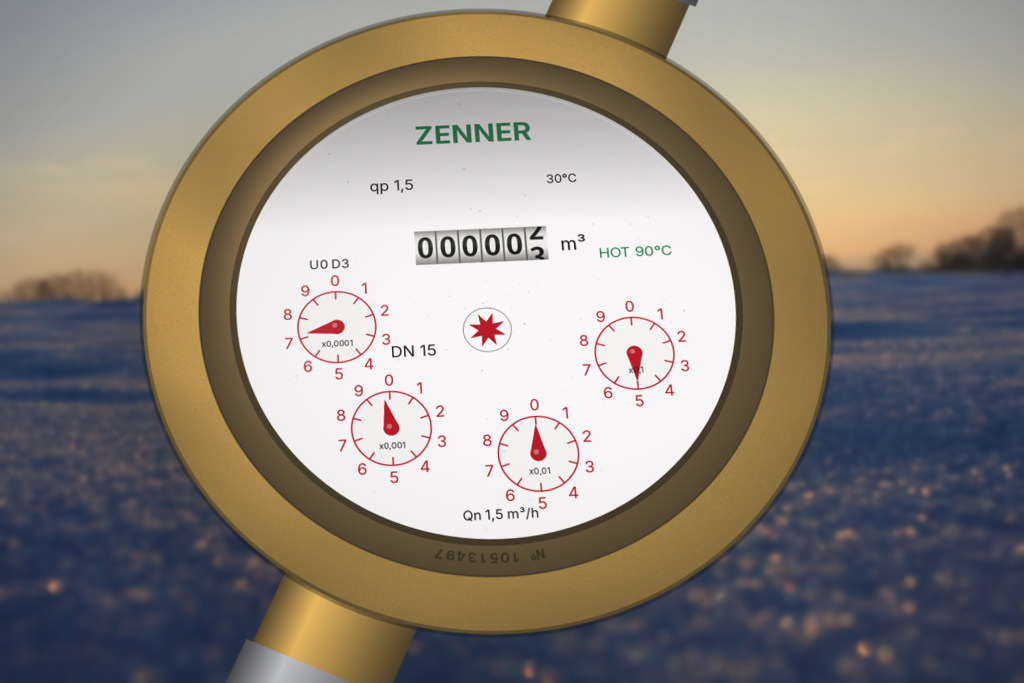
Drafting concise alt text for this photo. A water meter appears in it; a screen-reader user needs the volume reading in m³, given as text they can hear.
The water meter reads 2.4997 m³
